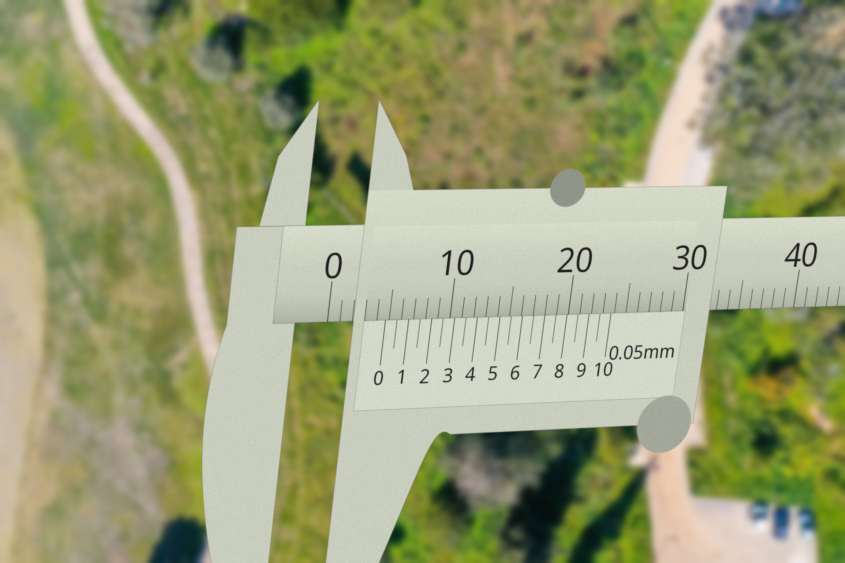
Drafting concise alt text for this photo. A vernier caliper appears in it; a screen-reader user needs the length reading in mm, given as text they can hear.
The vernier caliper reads 4.7 mm
